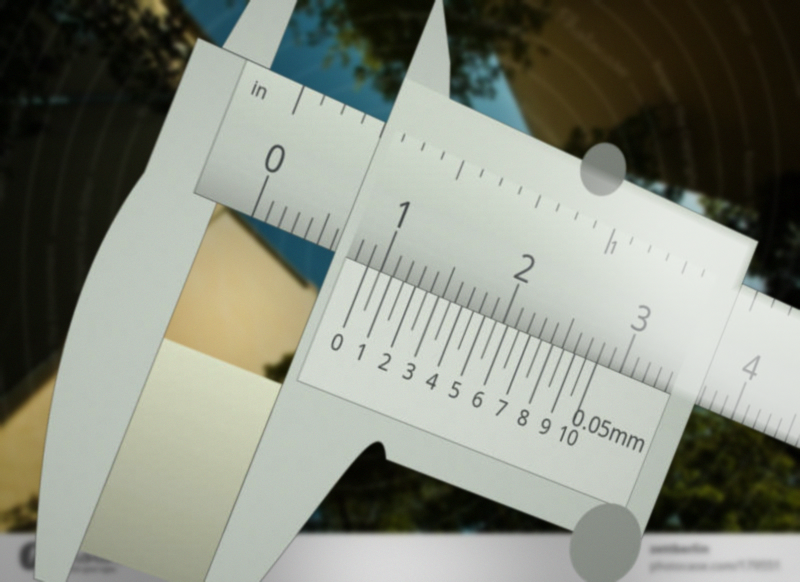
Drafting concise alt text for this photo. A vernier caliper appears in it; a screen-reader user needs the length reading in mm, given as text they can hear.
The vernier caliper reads 9.0 mm
